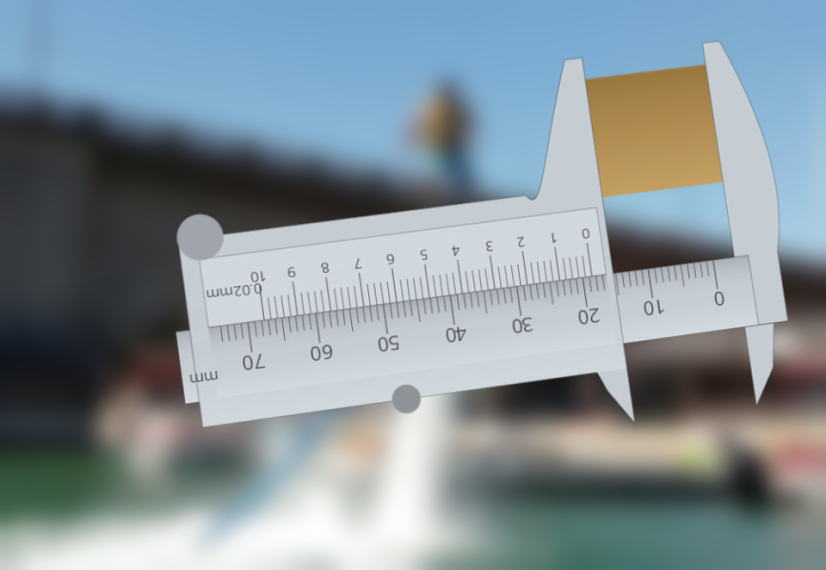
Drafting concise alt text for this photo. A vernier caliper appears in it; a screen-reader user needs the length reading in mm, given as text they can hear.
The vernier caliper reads 18.6 mm
